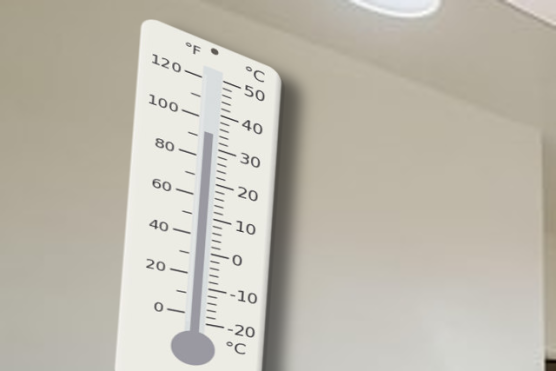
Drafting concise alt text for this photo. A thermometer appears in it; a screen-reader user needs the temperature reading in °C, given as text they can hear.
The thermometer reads 34 °C
